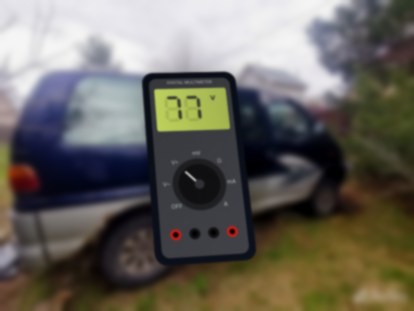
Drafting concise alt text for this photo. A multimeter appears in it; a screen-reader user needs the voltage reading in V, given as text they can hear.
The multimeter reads 77 V
